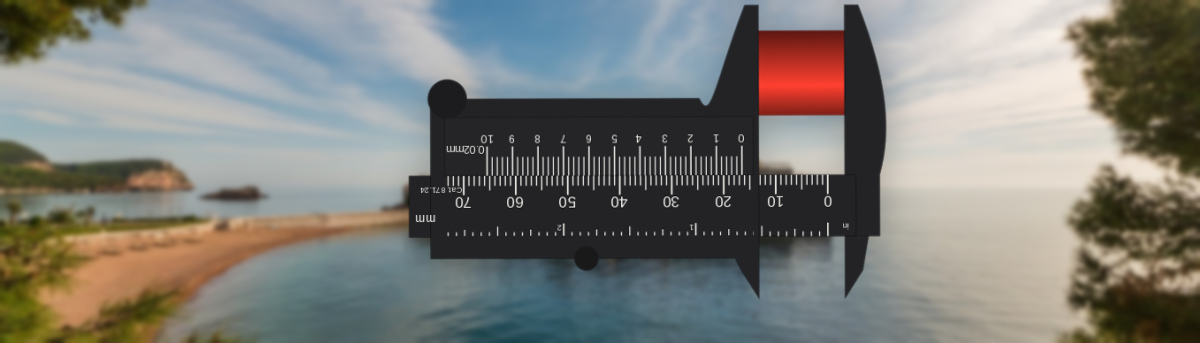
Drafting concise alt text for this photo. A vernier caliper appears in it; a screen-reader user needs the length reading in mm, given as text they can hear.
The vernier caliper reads 16.5 mm
